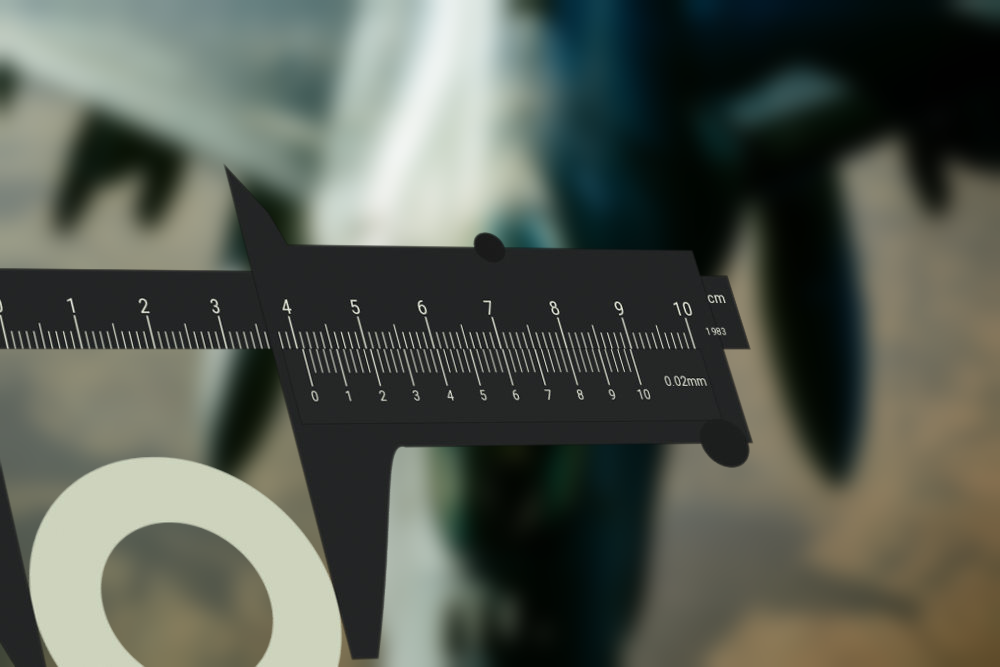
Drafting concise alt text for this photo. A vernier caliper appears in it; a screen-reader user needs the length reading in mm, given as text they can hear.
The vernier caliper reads 40.8 mm
